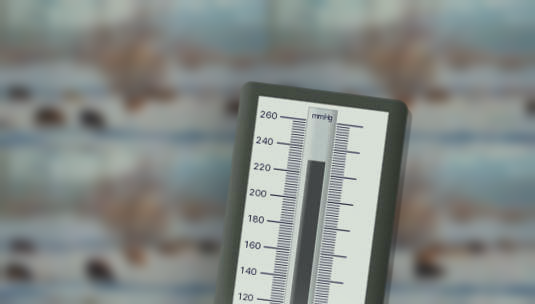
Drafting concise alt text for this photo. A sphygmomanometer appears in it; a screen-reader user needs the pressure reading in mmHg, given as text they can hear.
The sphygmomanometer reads 230 mmHg
